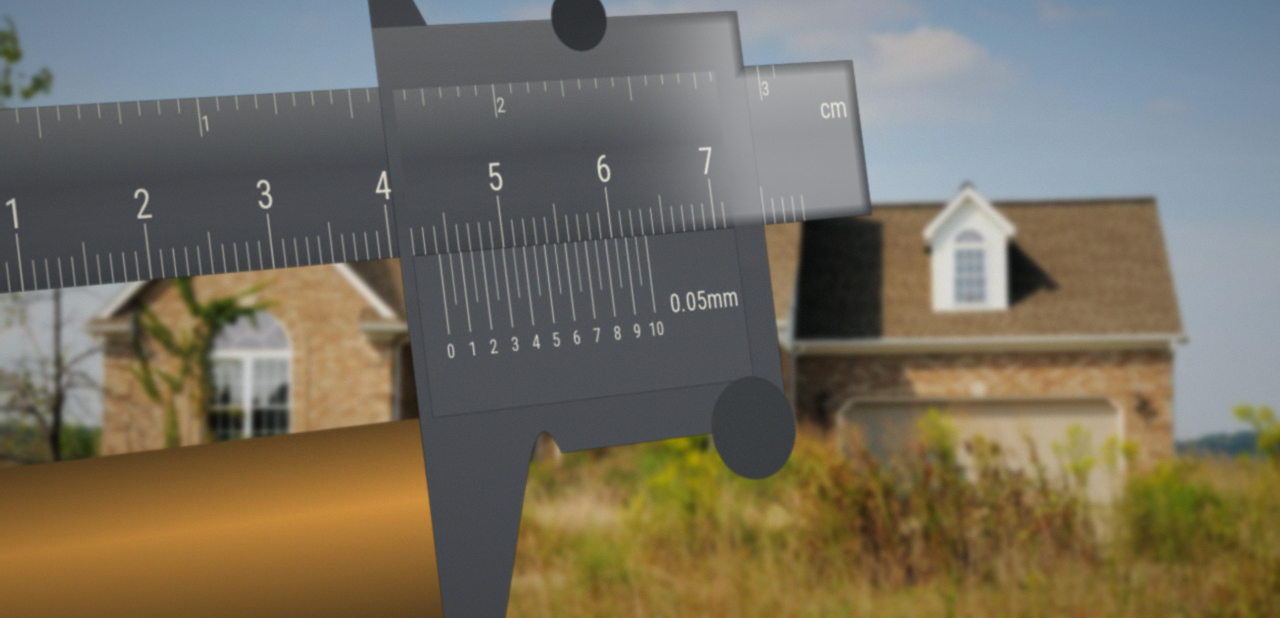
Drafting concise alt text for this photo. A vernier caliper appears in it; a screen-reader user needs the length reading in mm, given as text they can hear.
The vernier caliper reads 44.2 mm
